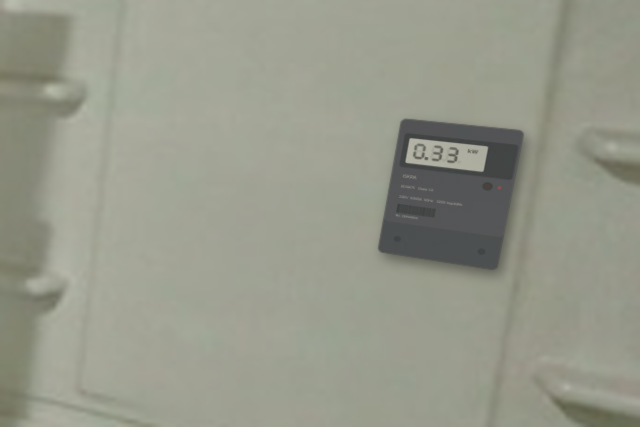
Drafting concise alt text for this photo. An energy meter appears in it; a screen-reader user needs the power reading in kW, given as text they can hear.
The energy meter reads 0.33 kW
